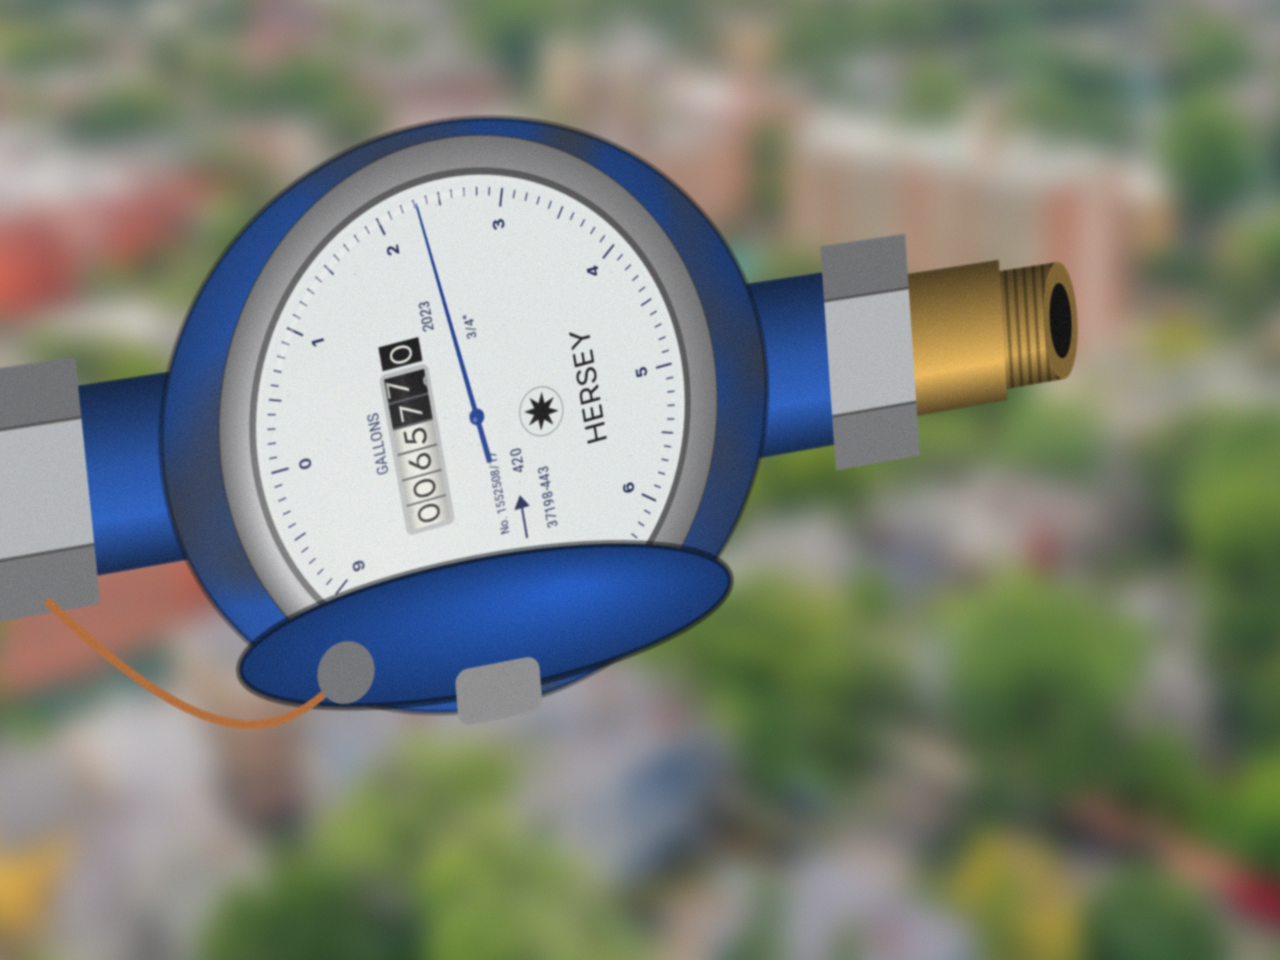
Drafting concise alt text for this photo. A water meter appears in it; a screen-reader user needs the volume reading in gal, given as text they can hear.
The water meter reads 65772.3 gal
